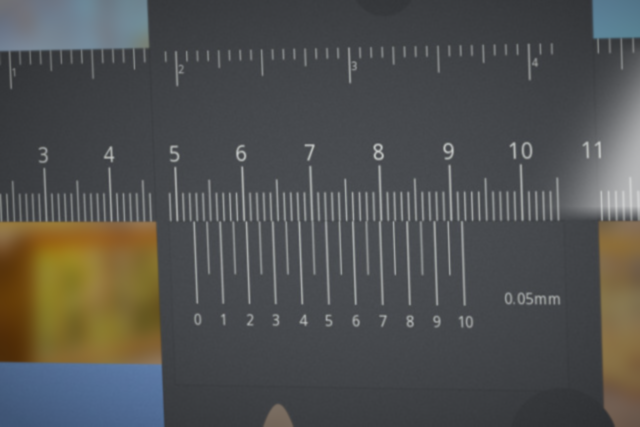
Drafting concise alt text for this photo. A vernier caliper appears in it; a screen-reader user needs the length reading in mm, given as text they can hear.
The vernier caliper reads 52.5 mm
